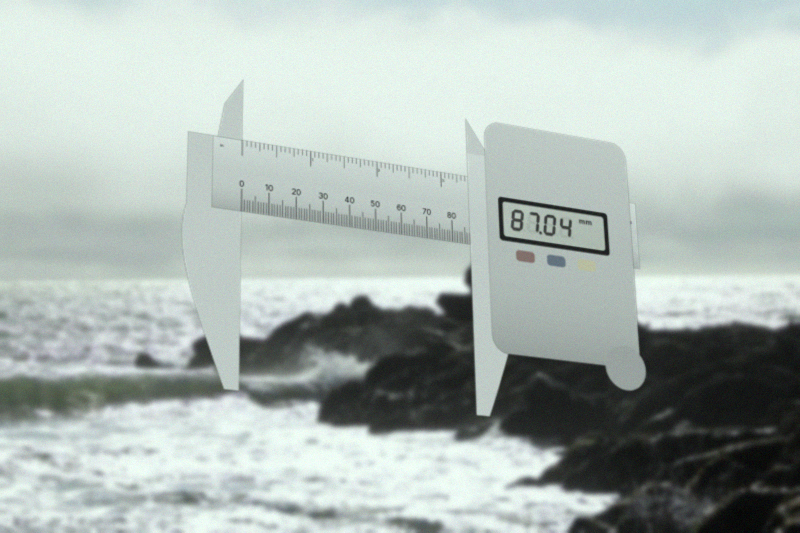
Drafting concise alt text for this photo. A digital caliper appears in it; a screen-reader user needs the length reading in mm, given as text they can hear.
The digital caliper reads 87.04 mm
